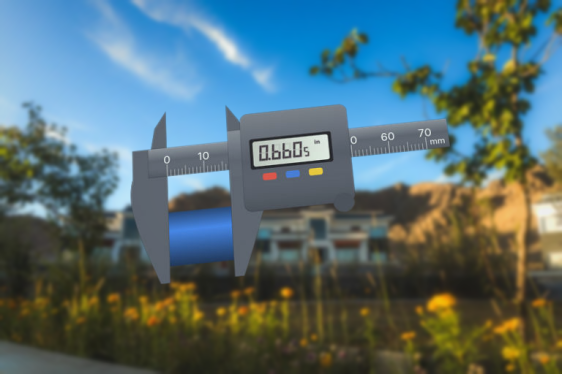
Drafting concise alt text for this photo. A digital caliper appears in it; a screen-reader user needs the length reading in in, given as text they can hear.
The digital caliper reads 0.6605 in
